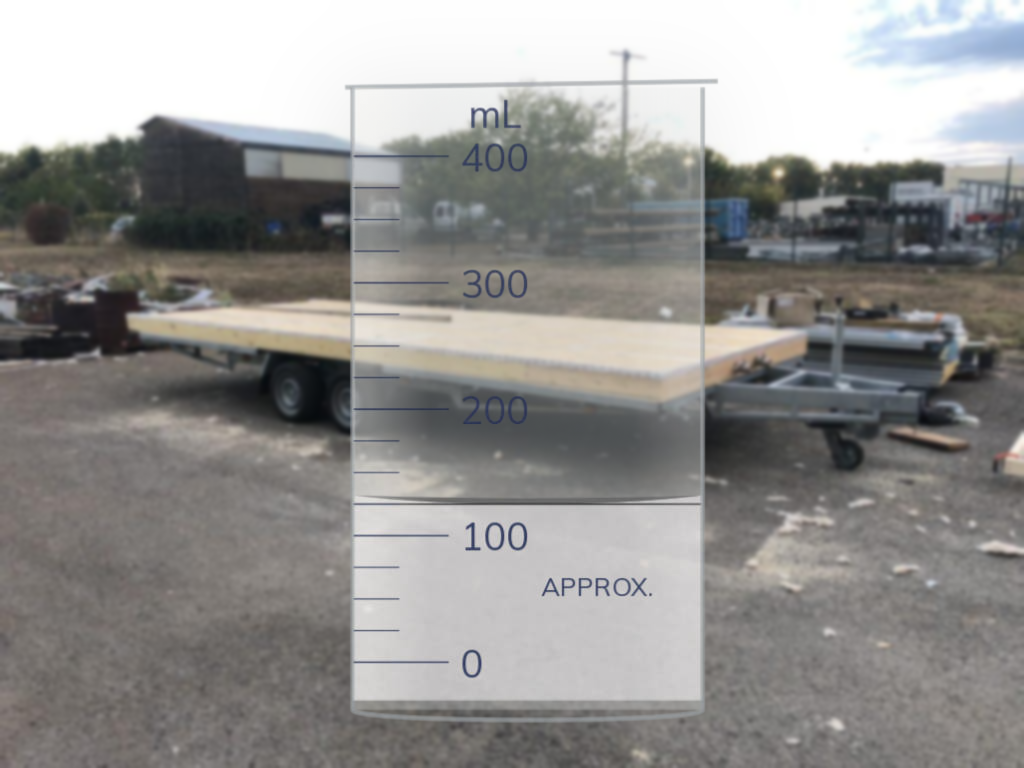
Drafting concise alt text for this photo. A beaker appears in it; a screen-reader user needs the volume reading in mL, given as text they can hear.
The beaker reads 125 mL
